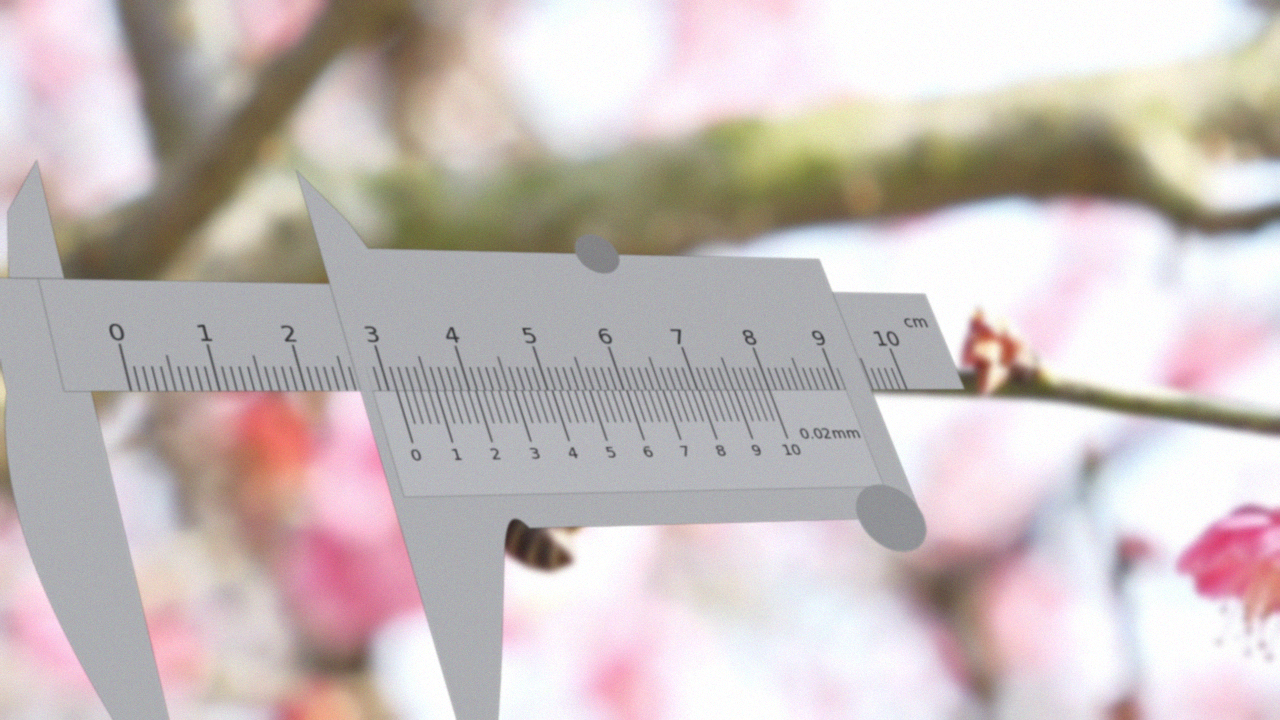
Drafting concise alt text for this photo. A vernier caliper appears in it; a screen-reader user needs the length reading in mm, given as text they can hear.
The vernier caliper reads 31.0 mm
